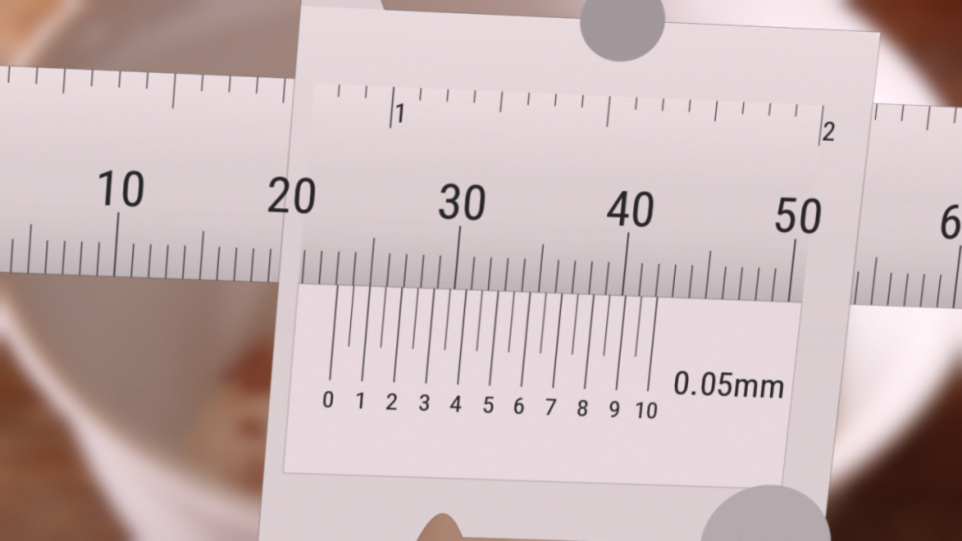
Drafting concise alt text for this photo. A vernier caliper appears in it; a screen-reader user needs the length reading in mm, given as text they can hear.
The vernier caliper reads 23.1 mm
